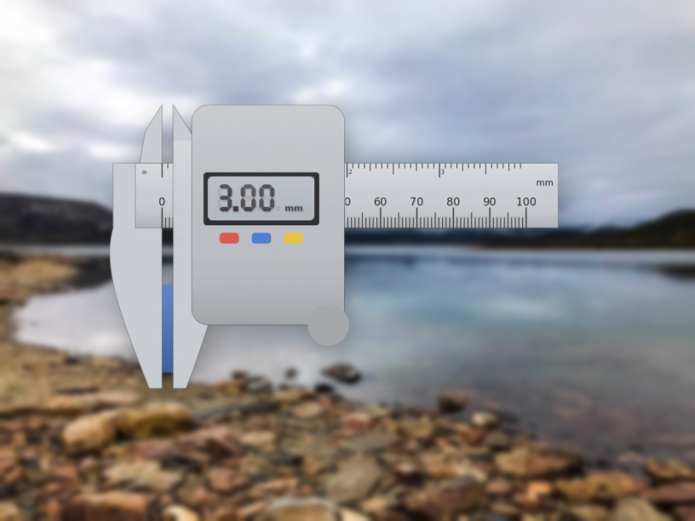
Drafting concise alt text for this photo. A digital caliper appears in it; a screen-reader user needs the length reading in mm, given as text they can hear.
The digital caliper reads 3.00 mm
